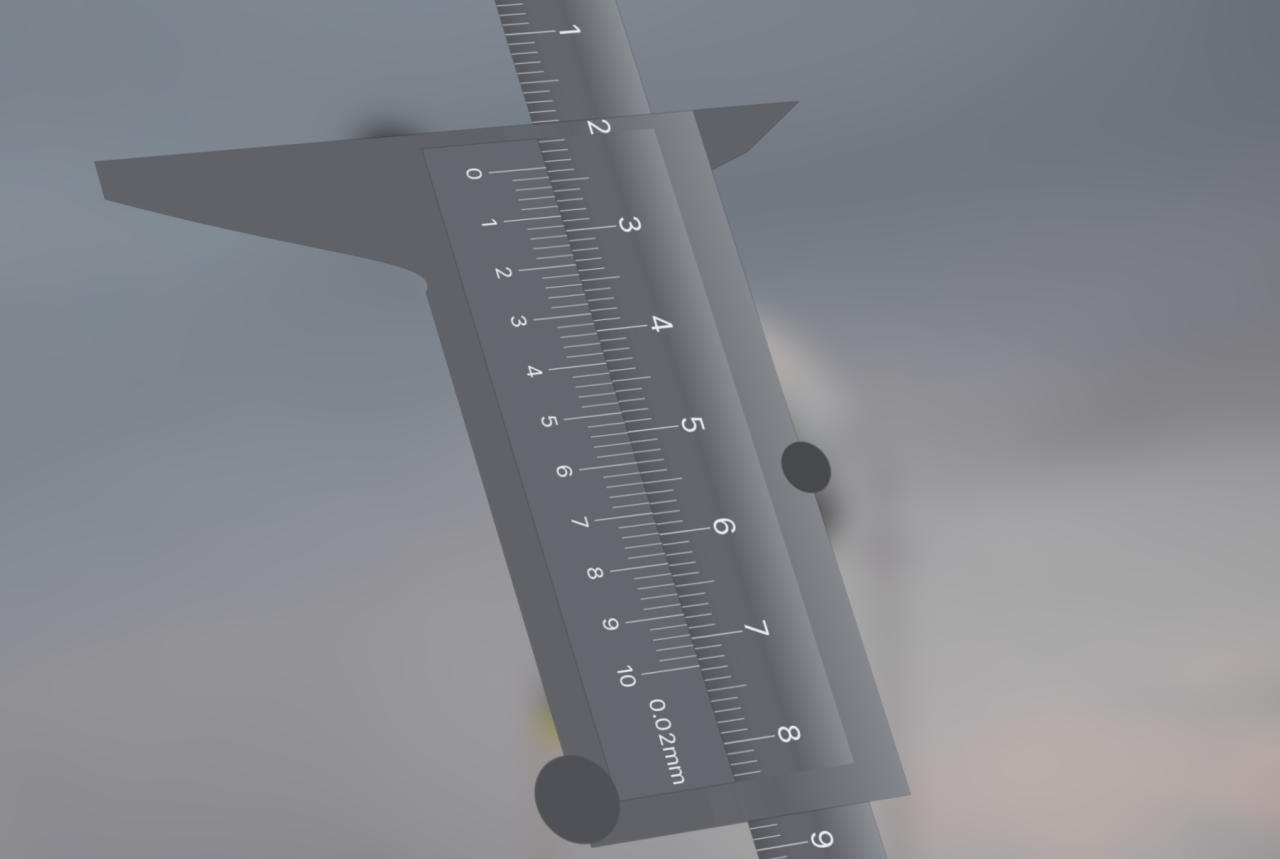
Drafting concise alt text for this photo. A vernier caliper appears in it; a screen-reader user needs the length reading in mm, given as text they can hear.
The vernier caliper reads 23.6 mm
